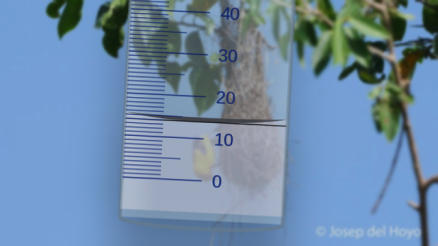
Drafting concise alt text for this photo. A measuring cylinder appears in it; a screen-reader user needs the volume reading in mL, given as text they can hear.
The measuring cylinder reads 14 mL
